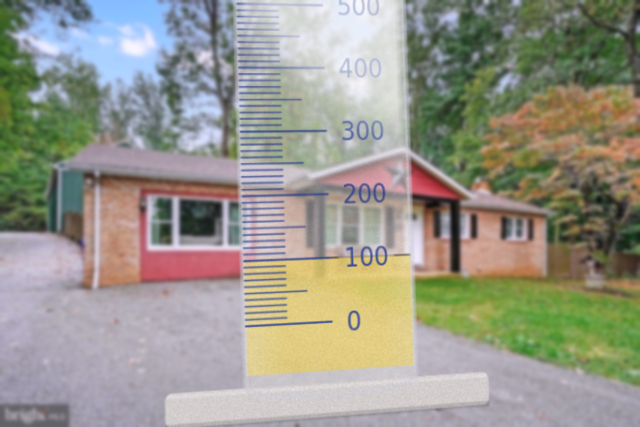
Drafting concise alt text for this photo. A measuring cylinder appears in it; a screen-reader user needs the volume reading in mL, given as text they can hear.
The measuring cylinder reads 100 mL
